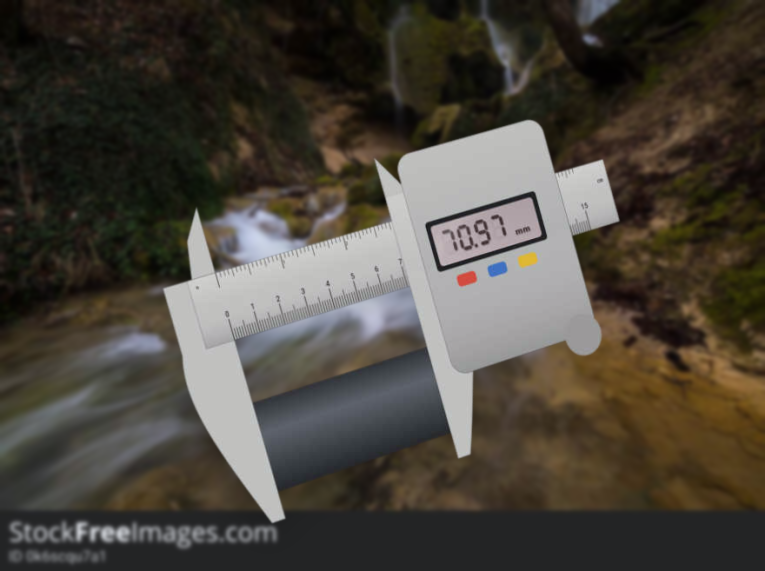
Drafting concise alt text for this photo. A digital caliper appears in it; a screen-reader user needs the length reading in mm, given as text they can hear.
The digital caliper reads 70.97 mm
